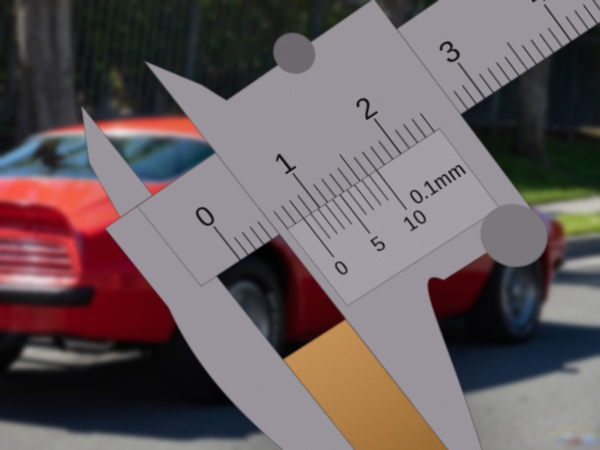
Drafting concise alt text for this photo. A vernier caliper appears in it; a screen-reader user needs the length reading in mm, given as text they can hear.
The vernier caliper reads 8.0 mm
